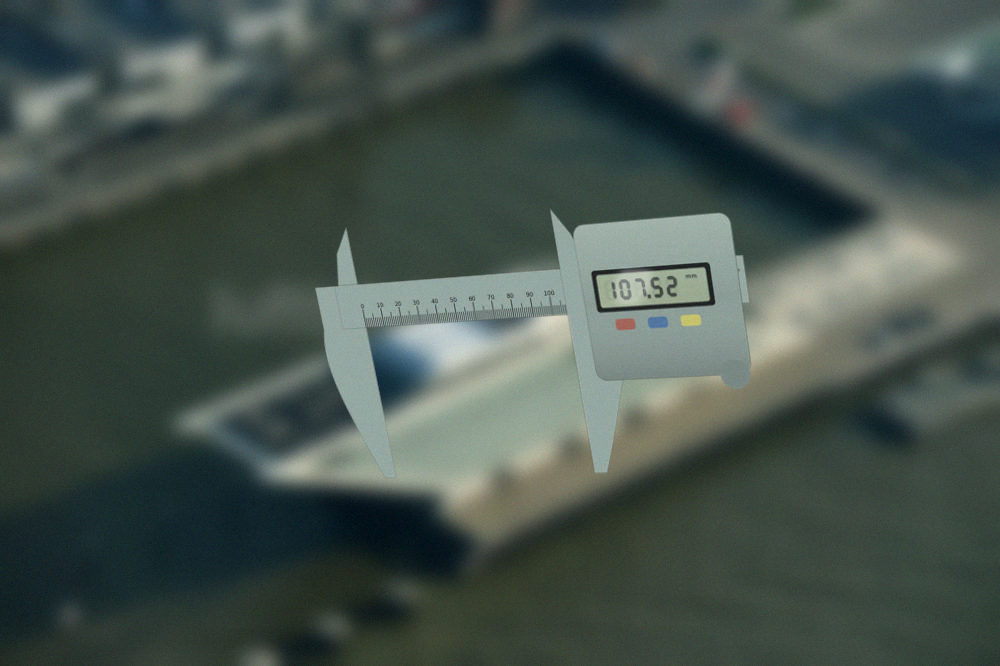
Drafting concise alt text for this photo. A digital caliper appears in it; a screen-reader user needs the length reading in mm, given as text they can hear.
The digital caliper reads 107.52 mm
